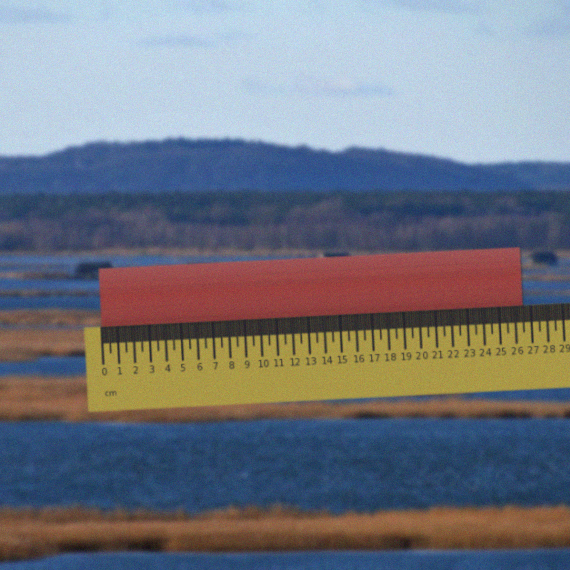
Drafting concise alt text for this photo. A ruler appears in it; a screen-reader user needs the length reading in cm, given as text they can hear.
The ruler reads 26.5 cm
